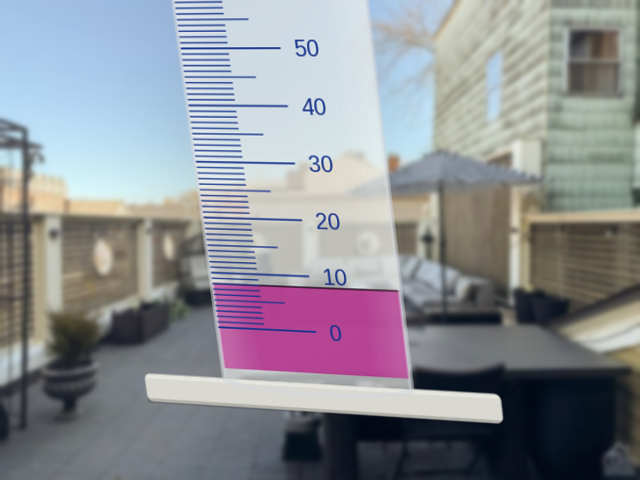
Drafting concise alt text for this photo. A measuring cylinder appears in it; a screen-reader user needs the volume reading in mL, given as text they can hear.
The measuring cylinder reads 8 mL
